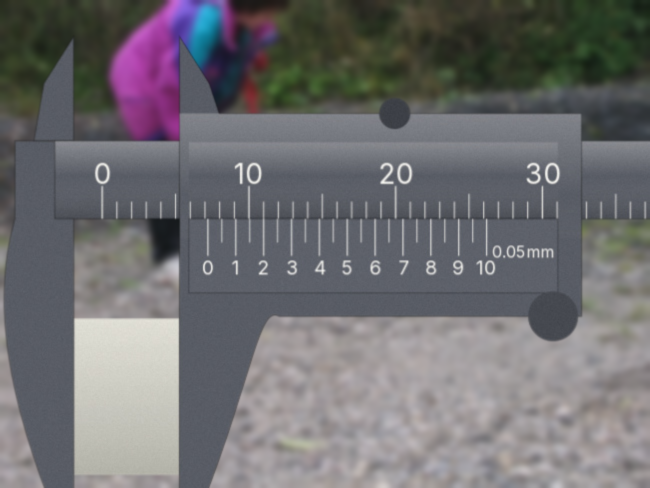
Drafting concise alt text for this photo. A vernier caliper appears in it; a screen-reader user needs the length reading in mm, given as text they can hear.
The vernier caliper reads 7.2 mm
